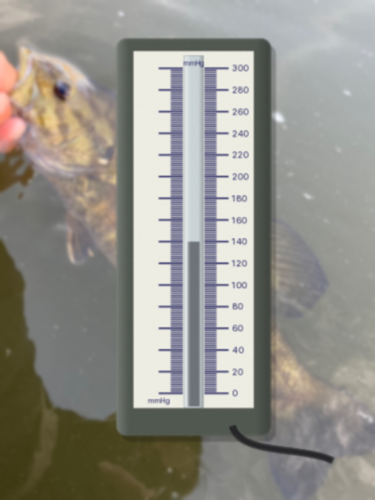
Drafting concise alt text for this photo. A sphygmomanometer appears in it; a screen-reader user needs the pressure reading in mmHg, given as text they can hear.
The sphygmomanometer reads 140 mmHg
